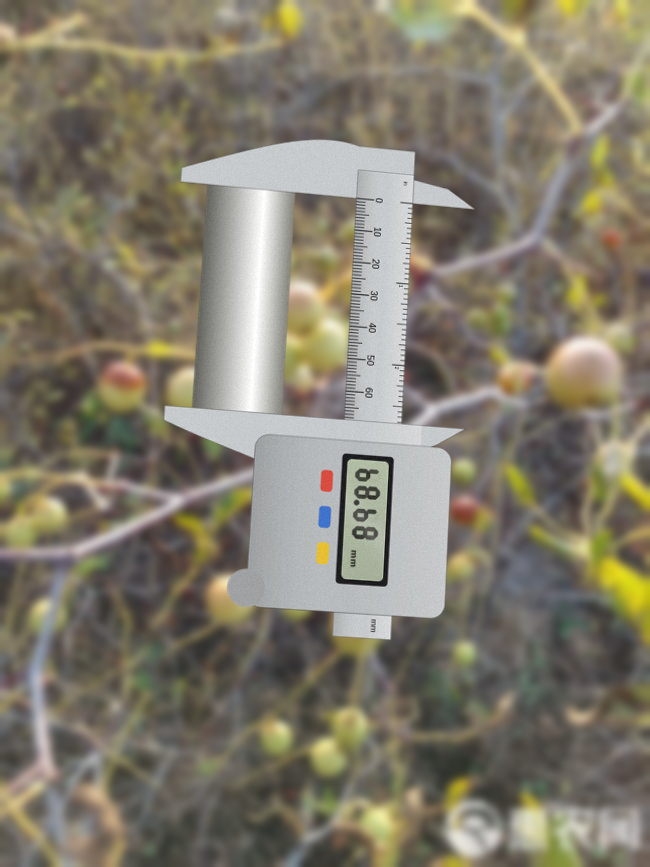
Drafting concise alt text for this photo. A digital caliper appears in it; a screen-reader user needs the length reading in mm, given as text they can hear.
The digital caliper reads 68.68 mm
